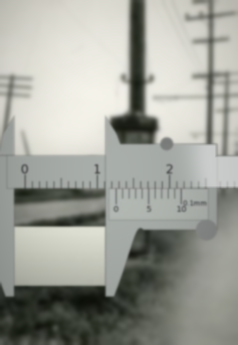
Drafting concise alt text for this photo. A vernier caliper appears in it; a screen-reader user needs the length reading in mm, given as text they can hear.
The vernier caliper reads 12.6 mm
